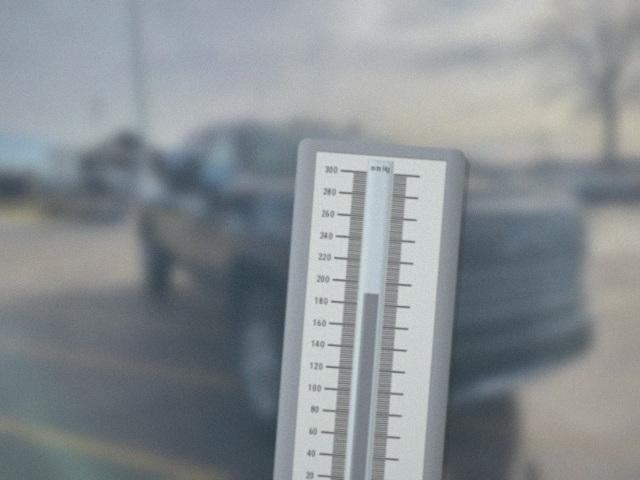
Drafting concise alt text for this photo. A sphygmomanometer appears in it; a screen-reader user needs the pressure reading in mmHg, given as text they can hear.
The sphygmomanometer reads 190 mmHg
